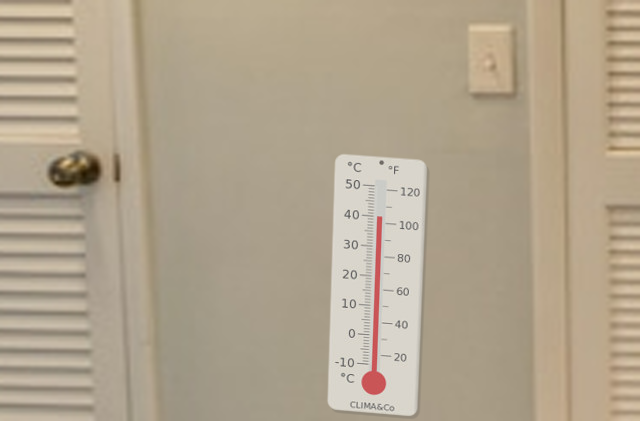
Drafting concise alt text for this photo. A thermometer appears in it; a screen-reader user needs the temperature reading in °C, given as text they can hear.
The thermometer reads 40 °C
